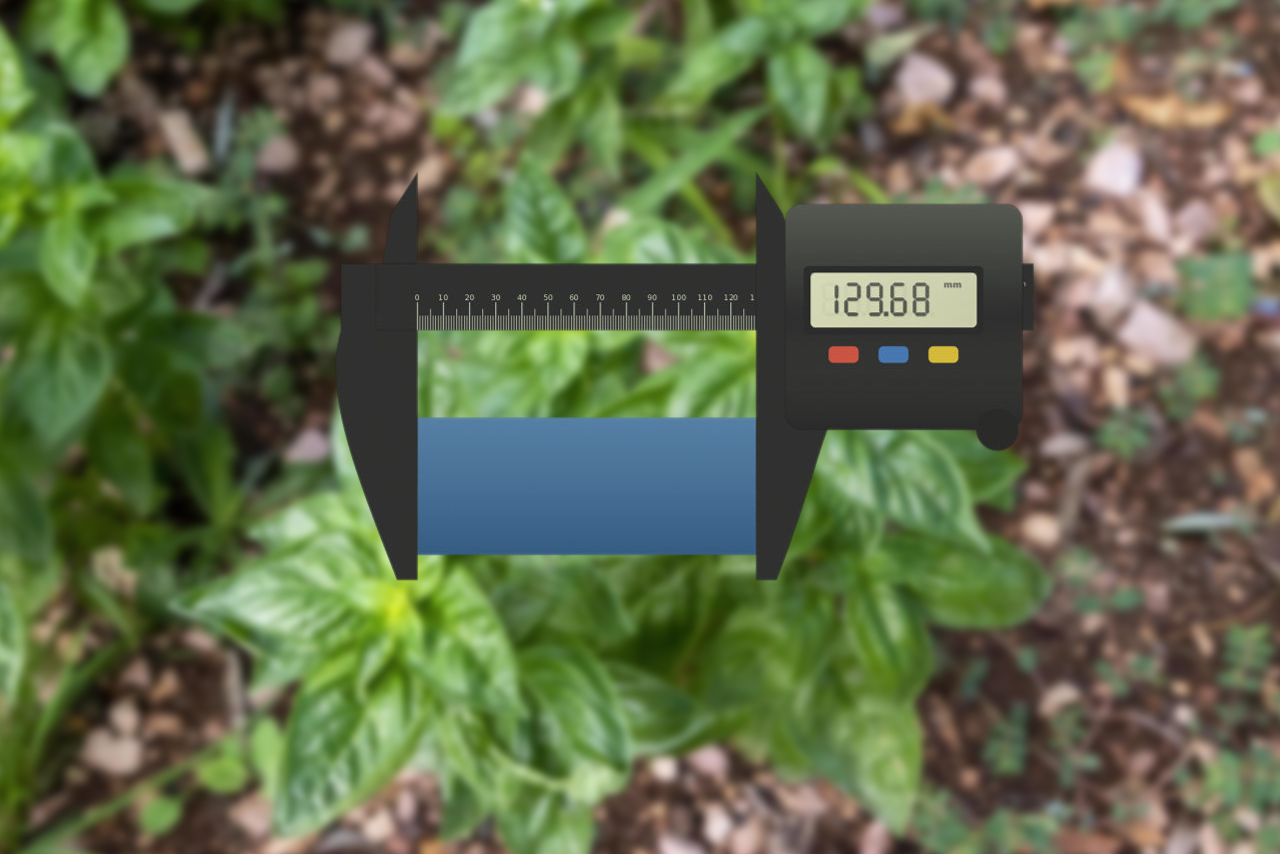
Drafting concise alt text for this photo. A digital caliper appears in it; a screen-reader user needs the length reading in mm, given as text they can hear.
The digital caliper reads 129.68 mm
